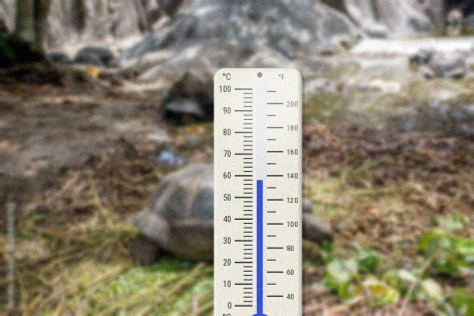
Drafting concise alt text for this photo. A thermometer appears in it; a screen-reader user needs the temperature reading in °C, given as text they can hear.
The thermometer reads 58 °C
